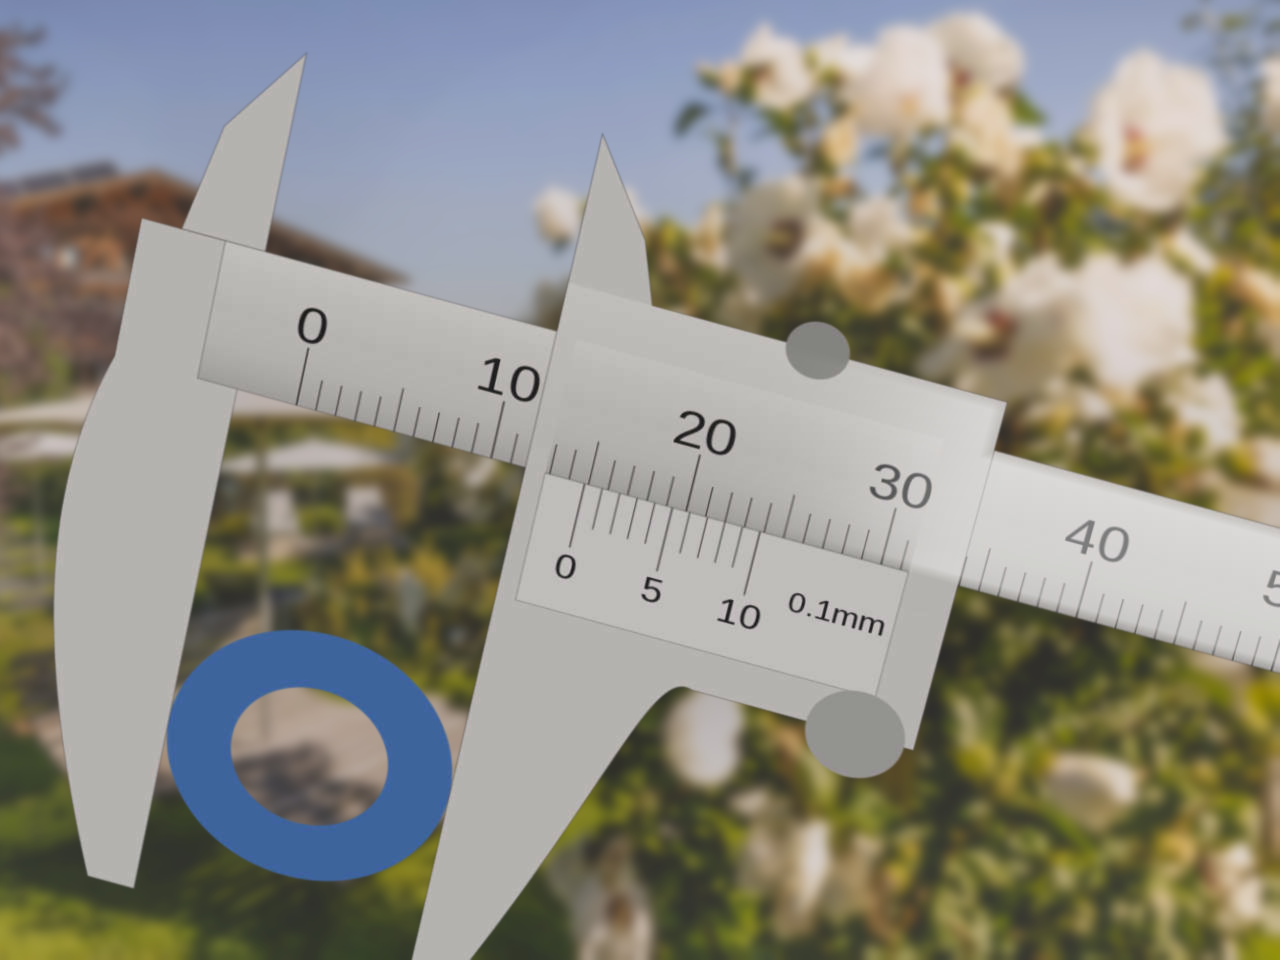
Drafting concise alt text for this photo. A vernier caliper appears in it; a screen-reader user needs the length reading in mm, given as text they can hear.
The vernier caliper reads 14.8 mm
